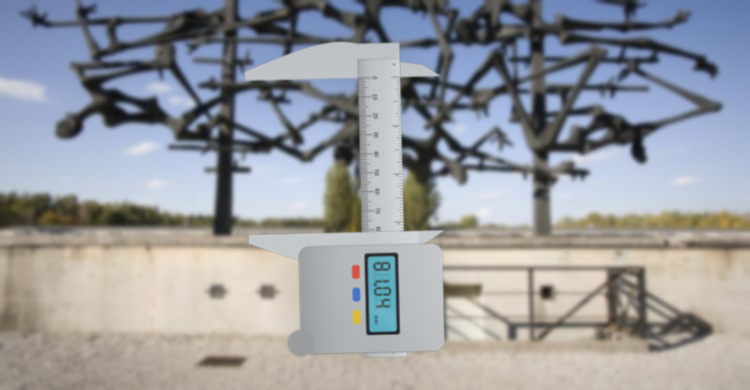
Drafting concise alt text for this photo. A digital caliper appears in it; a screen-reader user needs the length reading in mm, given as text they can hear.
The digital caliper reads 81.04 mm
